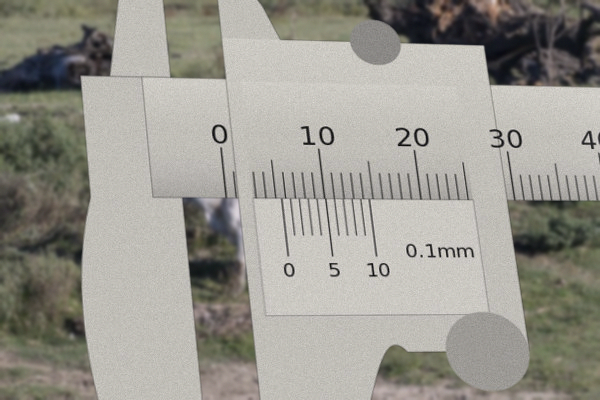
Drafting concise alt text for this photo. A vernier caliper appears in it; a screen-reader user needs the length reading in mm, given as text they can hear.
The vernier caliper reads 5.6 mm
